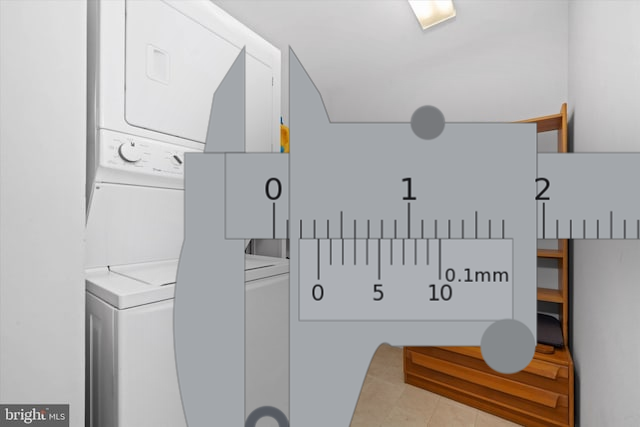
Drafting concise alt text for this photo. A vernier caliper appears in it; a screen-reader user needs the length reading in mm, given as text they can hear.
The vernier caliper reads 3.3 mm
